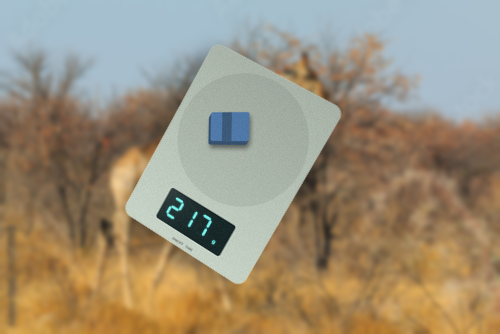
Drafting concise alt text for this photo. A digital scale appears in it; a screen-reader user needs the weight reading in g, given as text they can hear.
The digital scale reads 217 g
